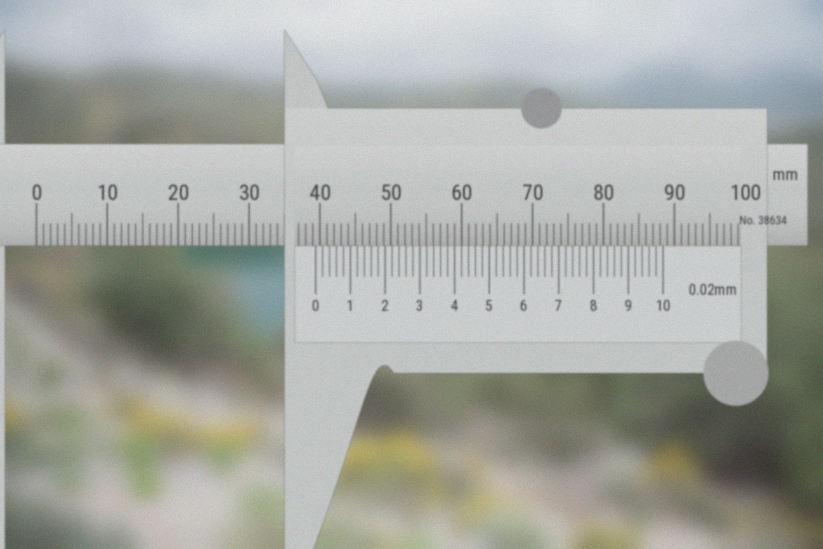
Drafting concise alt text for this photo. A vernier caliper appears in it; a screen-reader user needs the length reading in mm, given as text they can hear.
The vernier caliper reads 39.4 mm
